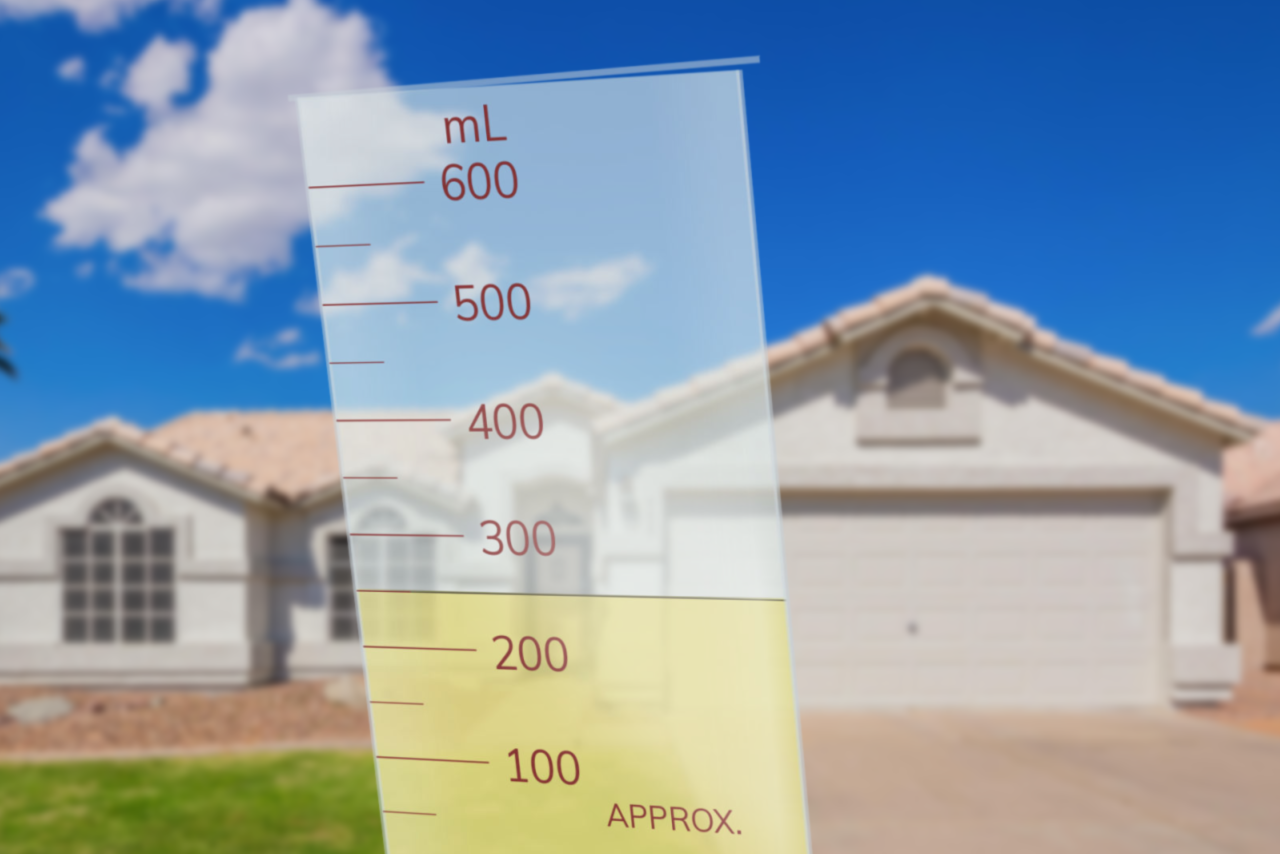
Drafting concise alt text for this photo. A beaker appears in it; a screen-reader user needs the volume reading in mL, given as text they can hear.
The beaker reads 250 mL
